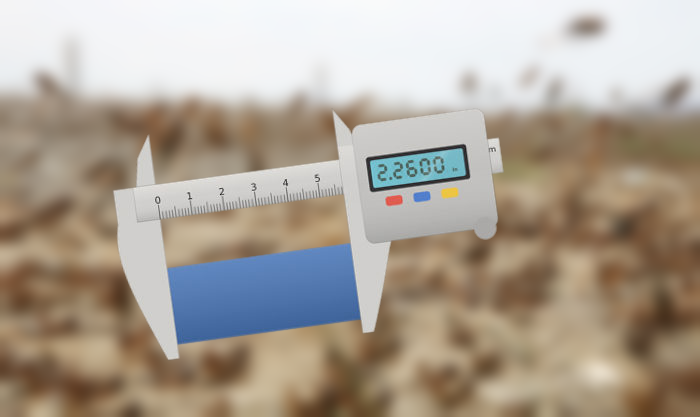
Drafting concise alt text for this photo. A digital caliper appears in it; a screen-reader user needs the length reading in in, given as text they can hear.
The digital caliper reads 2.2600 in
